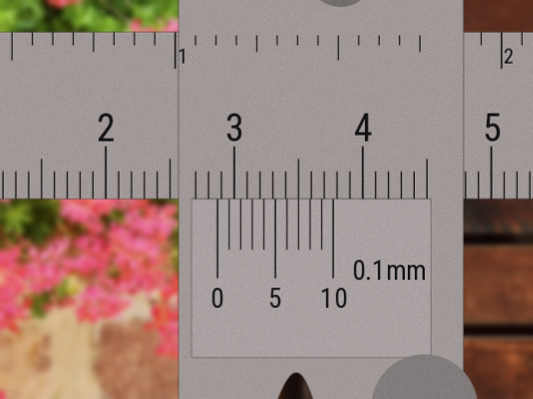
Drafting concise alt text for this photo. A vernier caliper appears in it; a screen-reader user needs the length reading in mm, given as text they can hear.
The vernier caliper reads 28.7 mm
